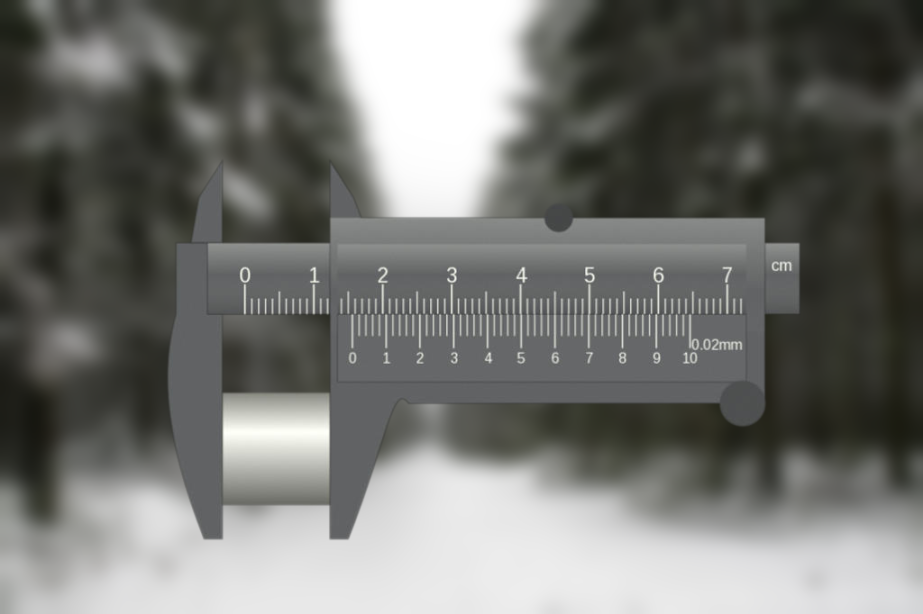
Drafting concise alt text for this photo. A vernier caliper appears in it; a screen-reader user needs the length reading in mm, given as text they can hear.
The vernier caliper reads 15.6 mm
